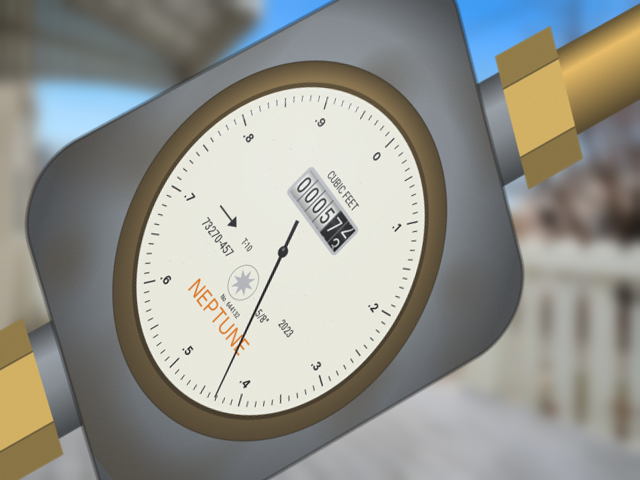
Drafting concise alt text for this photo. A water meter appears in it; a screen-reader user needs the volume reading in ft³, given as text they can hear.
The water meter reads 572.43 ft³
